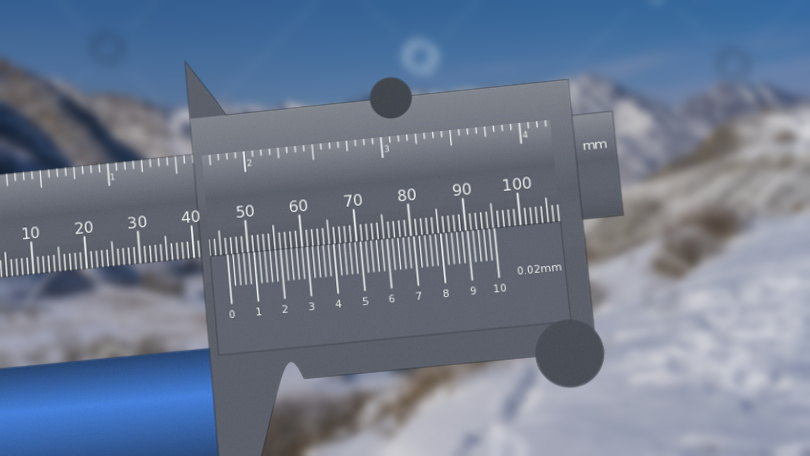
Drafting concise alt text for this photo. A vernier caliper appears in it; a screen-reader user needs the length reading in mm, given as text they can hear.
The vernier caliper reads 46.2 mm
